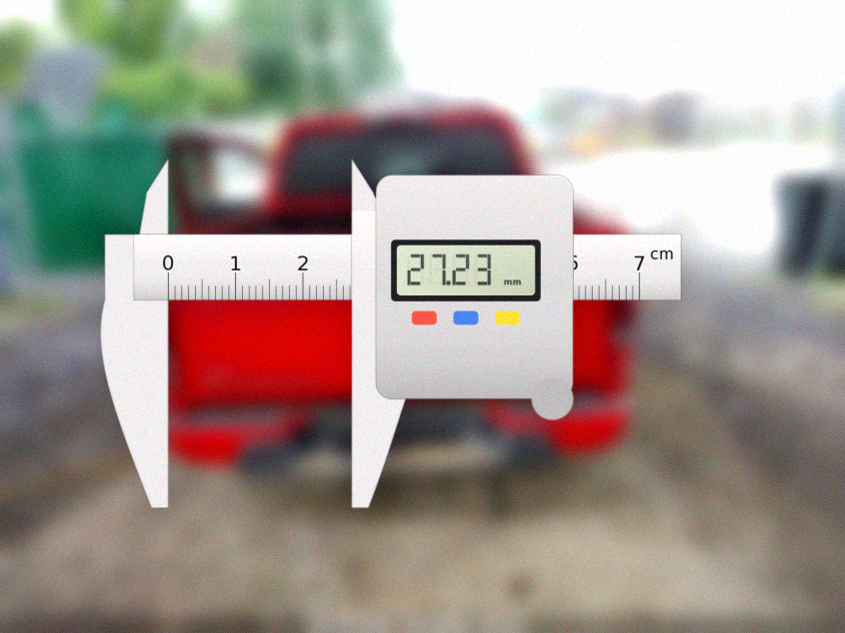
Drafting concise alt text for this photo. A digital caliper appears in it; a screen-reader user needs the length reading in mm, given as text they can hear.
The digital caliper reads 27.23 mm
